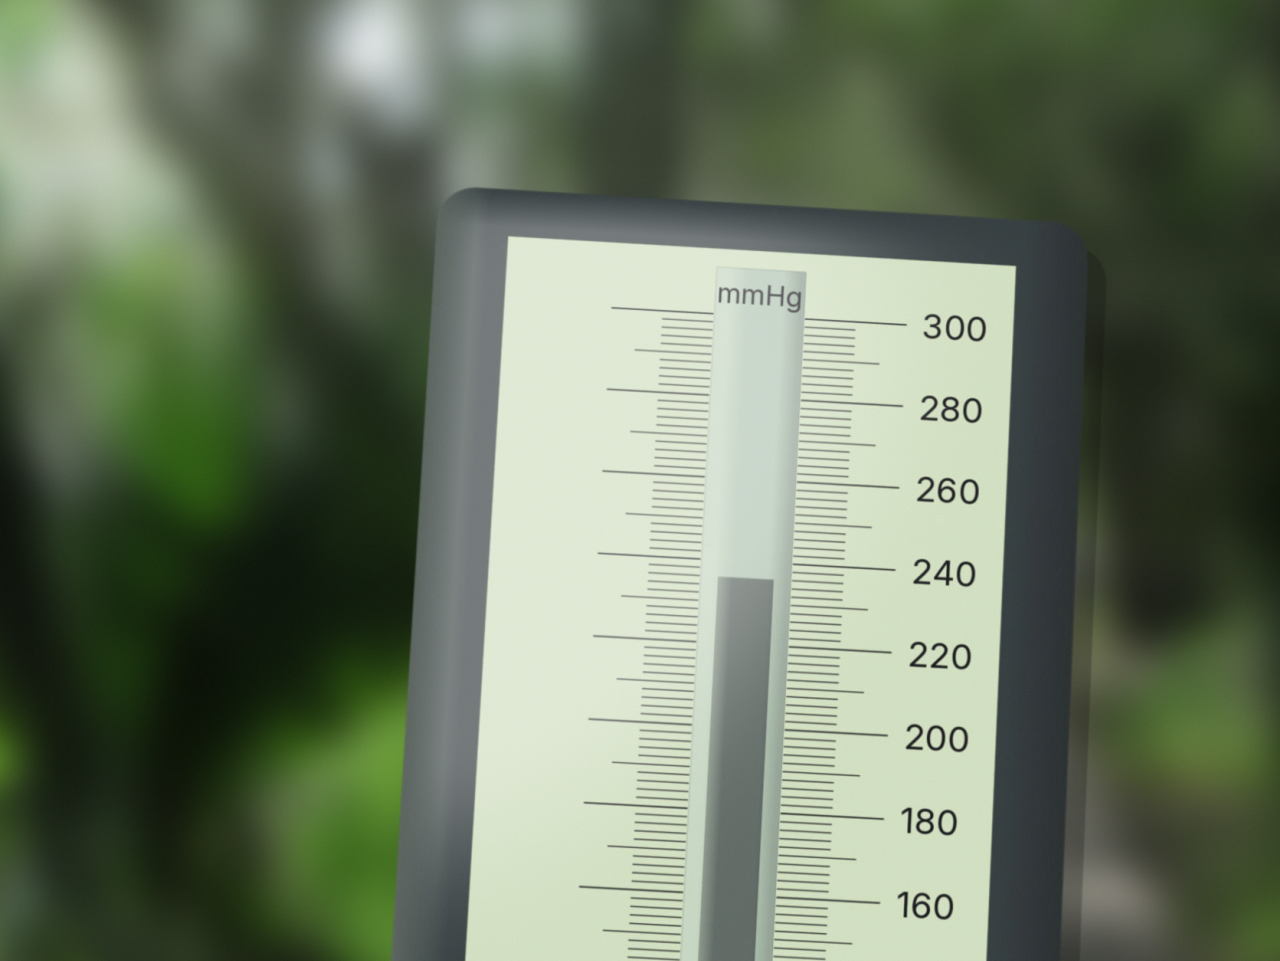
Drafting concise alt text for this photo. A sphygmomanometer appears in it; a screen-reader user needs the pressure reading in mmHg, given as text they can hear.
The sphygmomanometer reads 236 mmHg
